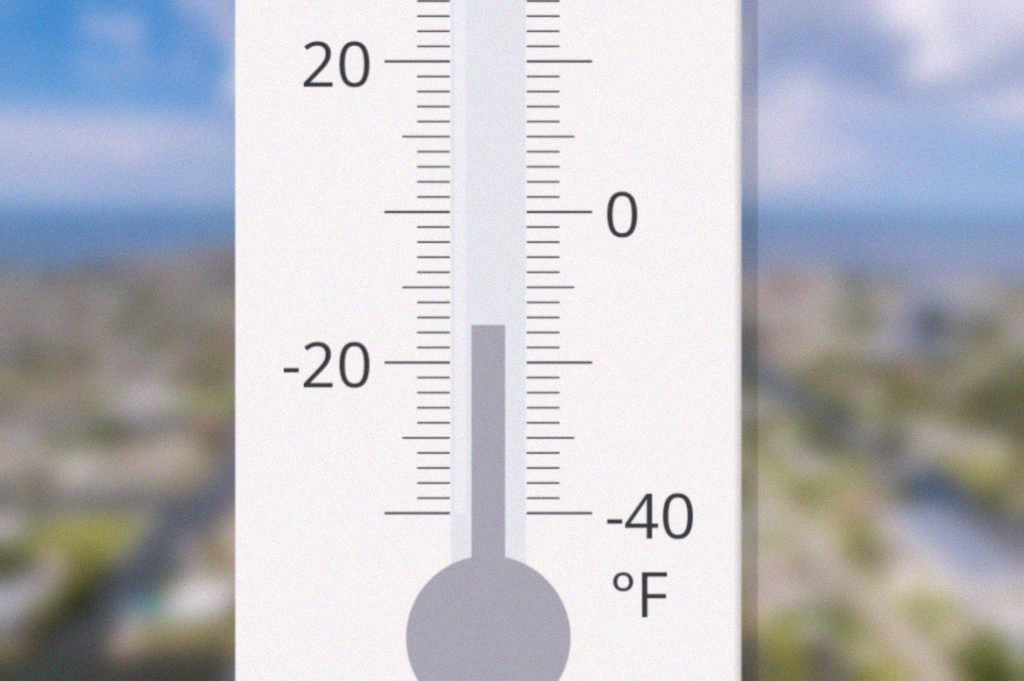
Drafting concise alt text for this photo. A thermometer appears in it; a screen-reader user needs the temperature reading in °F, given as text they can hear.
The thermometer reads -15 °F
